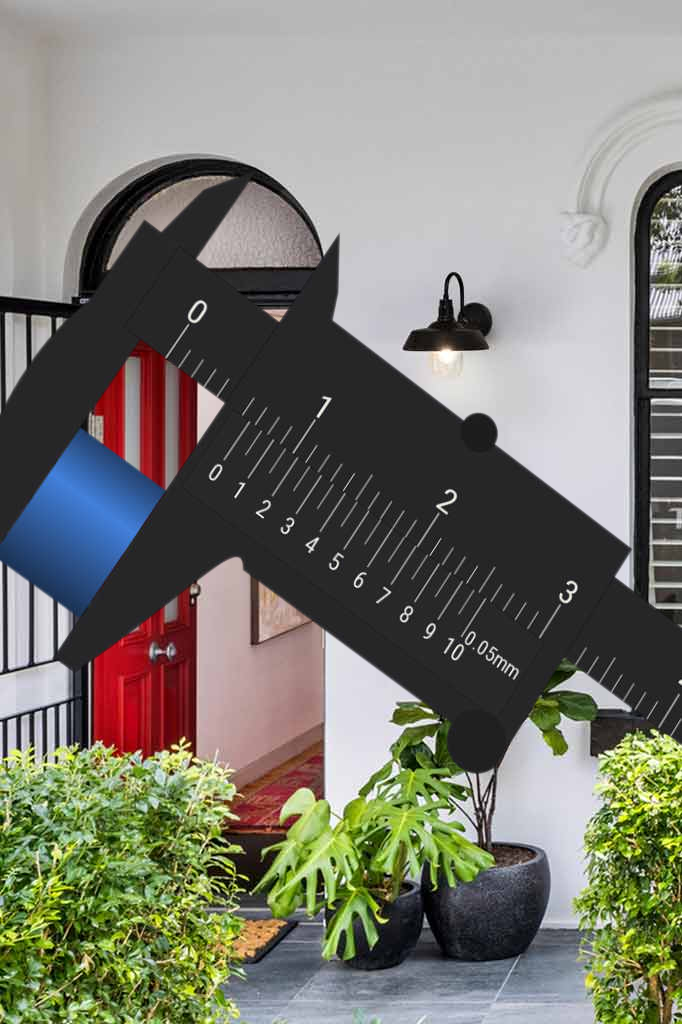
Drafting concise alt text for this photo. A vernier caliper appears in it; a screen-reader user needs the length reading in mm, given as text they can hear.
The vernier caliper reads 6.6 mm
